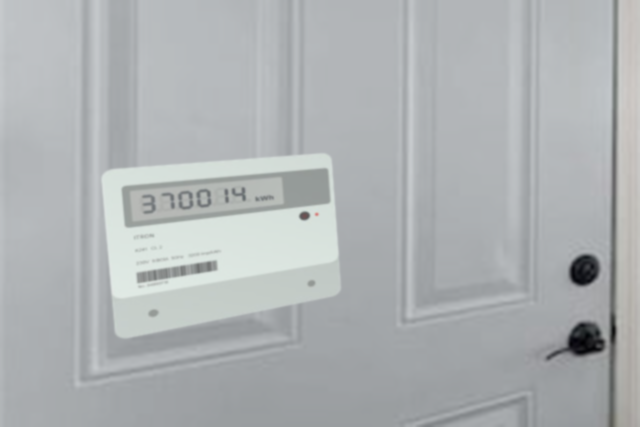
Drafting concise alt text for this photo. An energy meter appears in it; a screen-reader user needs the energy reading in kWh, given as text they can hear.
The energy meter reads 370014 kWh
